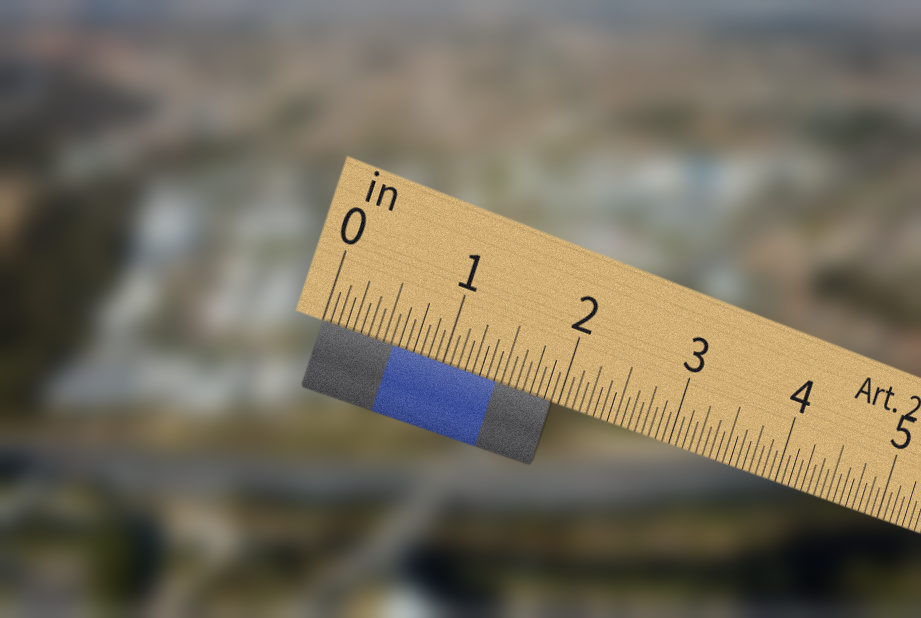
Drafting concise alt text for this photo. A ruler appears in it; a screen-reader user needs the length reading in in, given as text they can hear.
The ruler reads 1.9375 in
